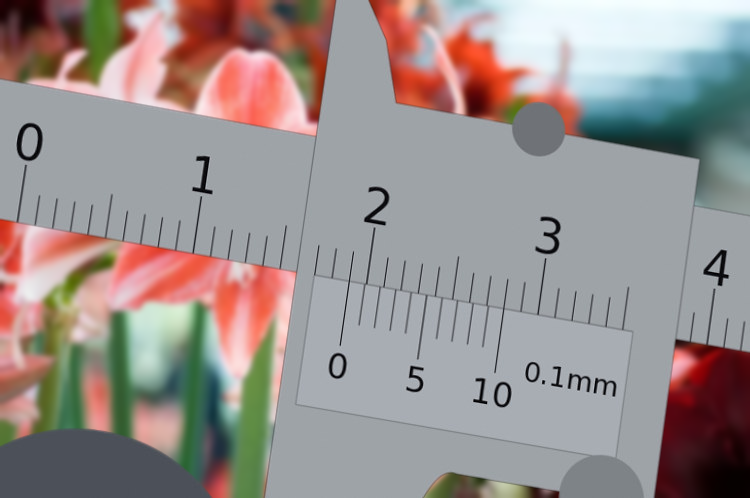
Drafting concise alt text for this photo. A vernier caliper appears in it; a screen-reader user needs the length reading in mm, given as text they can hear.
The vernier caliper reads 19.0 mm
